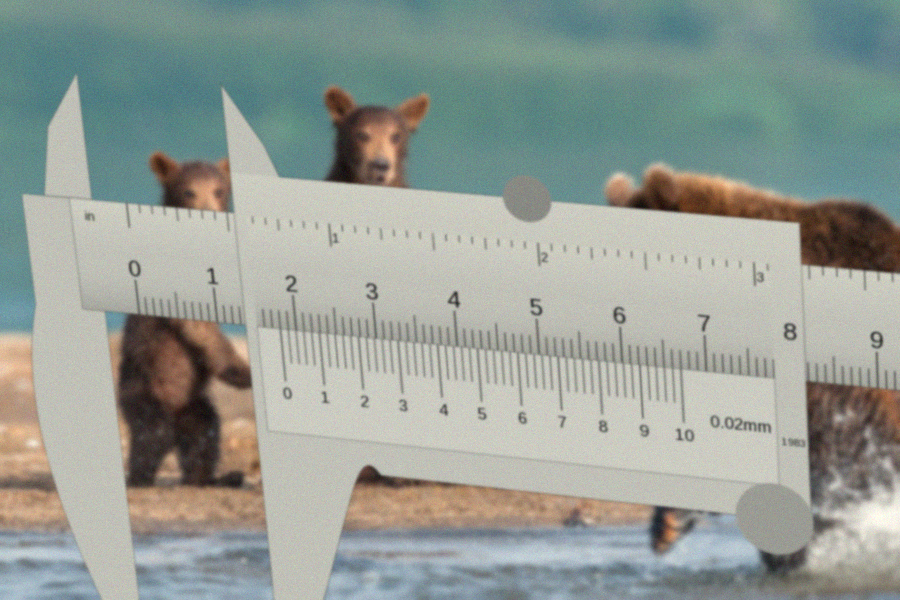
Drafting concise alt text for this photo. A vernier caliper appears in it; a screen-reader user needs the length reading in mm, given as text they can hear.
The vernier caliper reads 18.0 mm
